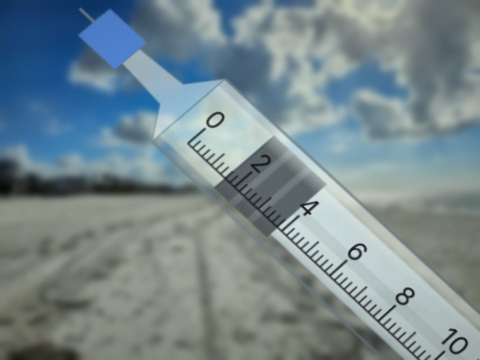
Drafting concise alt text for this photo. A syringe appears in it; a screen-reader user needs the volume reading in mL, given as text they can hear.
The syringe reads 1.6 mL
